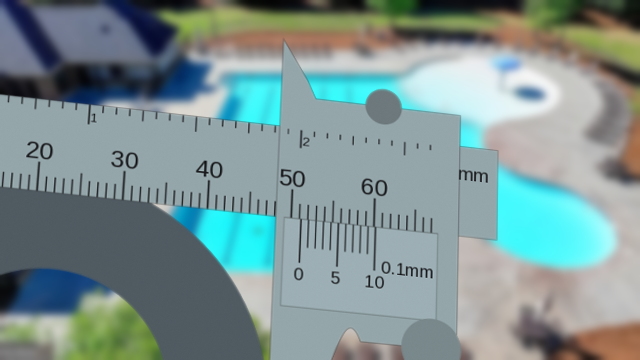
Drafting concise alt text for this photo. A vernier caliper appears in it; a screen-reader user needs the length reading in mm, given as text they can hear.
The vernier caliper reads 51.2 mm
